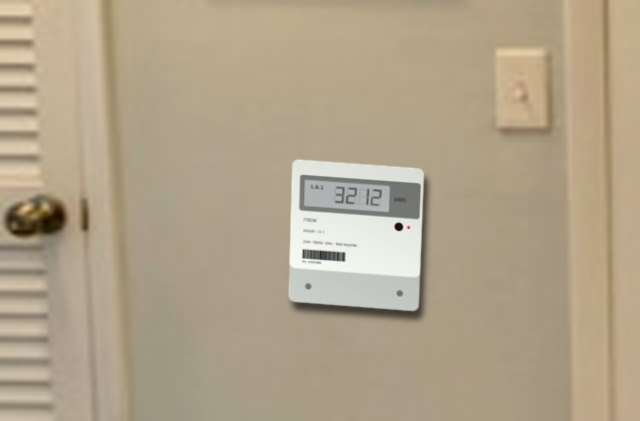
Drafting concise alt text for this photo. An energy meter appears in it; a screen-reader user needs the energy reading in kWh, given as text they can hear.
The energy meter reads 3212 kWh
